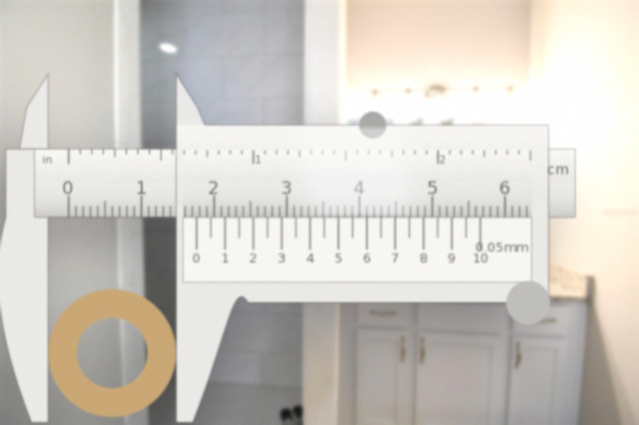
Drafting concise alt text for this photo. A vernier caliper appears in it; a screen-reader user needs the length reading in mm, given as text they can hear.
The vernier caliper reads 17.6 mm
